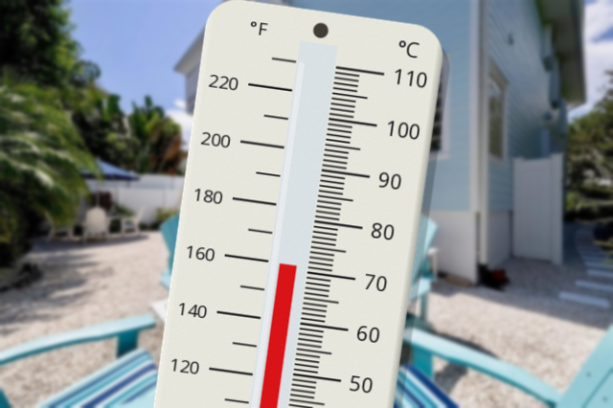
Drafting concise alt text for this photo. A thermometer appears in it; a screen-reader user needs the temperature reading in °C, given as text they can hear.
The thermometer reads 71 °C
